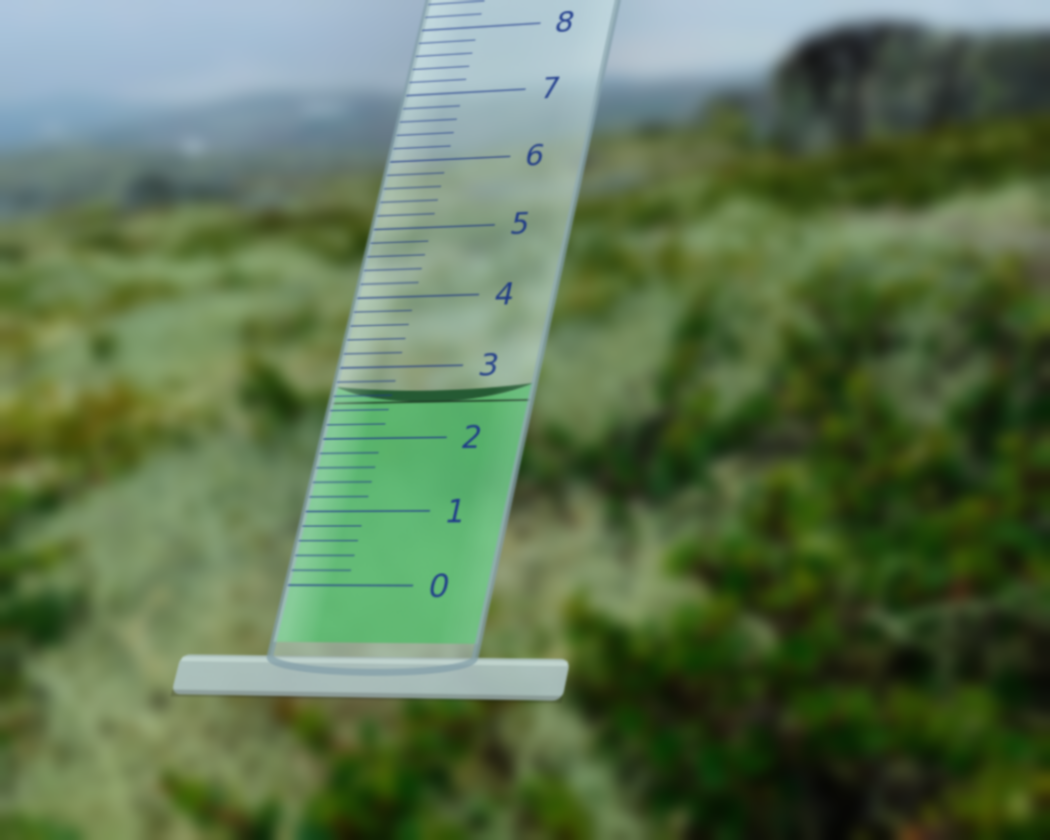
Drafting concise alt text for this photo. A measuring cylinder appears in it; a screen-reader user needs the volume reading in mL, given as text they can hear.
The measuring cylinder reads 2.5 mL
